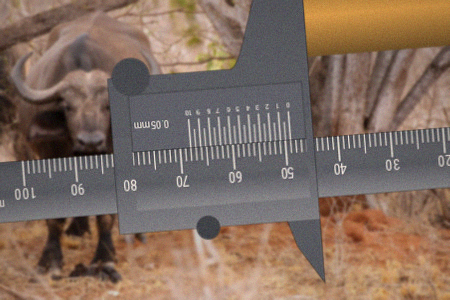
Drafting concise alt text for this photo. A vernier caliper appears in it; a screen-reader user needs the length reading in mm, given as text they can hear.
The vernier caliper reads 49.0 mm
